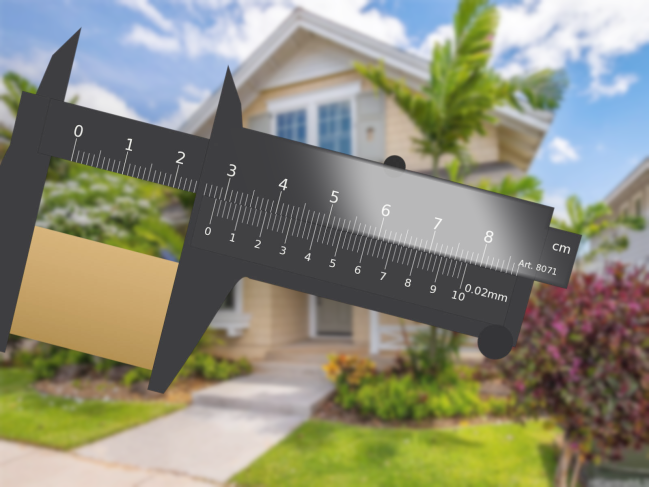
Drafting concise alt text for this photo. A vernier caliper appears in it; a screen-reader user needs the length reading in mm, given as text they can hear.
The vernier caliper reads 28.4 mm
